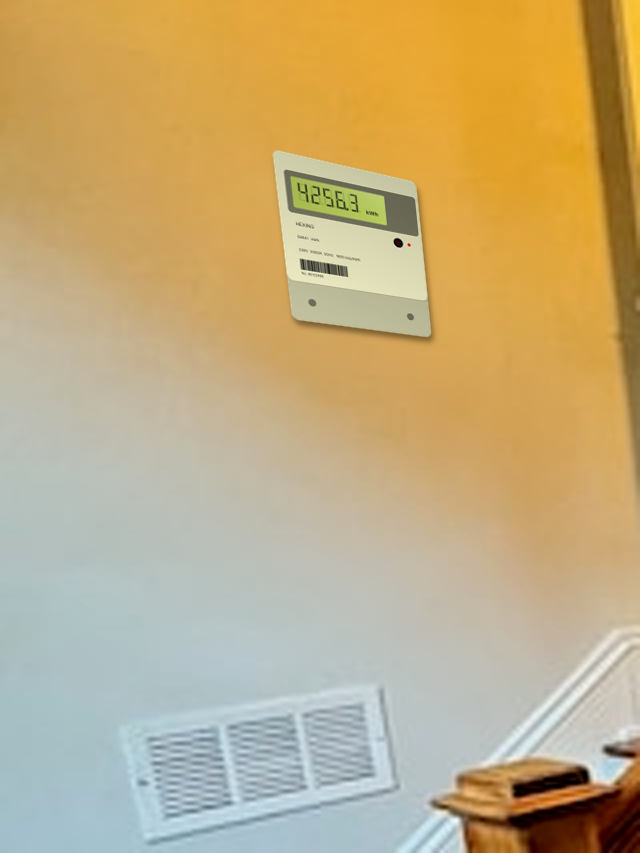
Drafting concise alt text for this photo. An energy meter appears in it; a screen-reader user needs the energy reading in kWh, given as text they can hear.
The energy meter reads 4256.3 kWh
